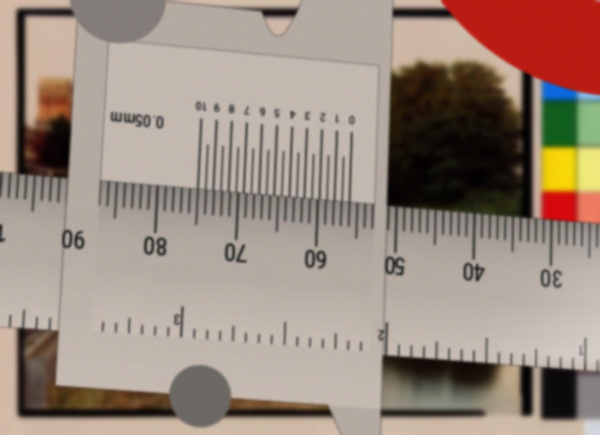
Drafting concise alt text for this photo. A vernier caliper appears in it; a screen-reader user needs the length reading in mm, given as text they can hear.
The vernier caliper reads 56.0 mm
